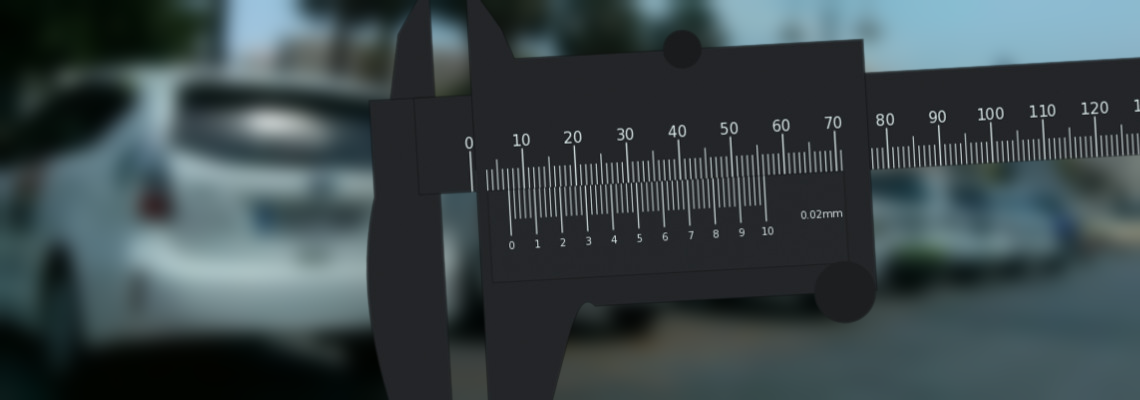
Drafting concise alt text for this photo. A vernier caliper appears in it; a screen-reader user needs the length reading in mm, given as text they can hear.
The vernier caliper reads 7.0 mm
